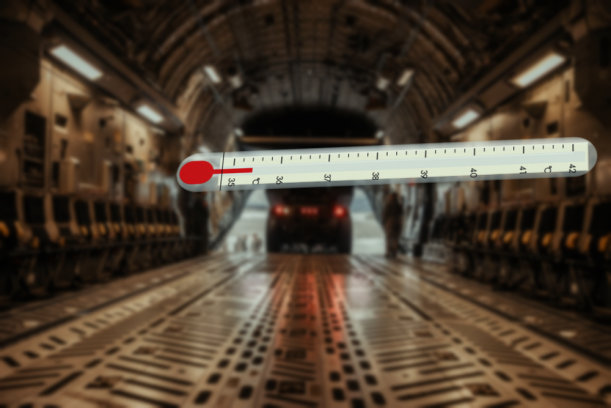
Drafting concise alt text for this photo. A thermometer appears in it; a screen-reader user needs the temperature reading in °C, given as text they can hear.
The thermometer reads 35.4 °C
